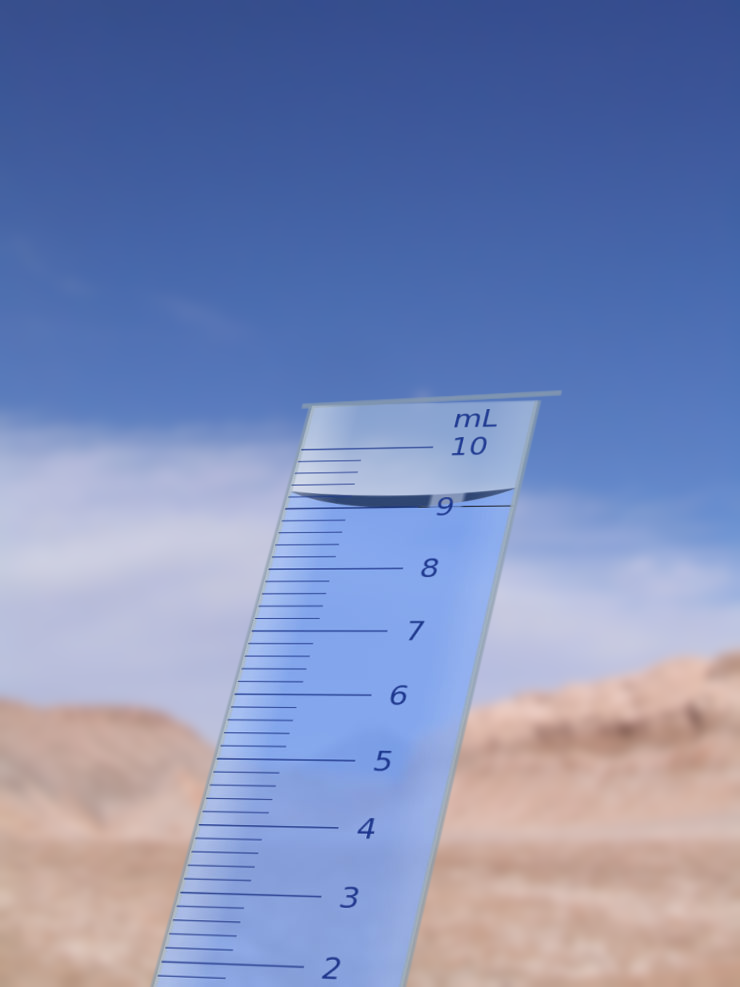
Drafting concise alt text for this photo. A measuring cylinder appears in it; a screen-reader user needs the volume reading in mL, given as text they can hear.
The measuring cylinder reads 9 mL
